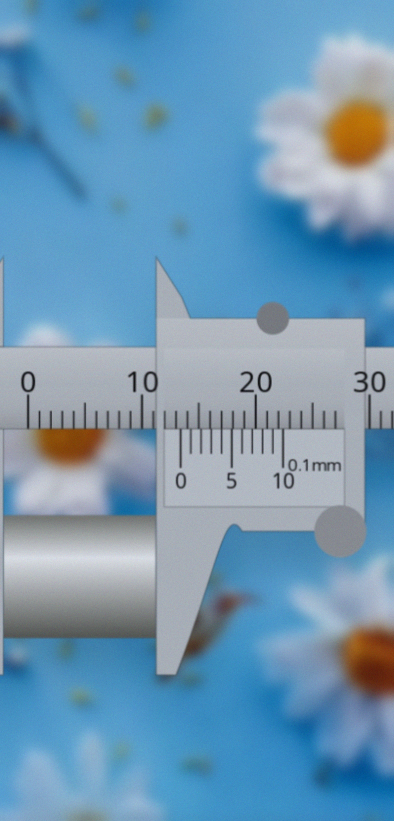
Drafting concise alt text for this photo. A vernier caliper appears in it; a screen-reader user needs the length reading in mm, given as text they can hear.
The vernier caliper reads 13.4 mm
